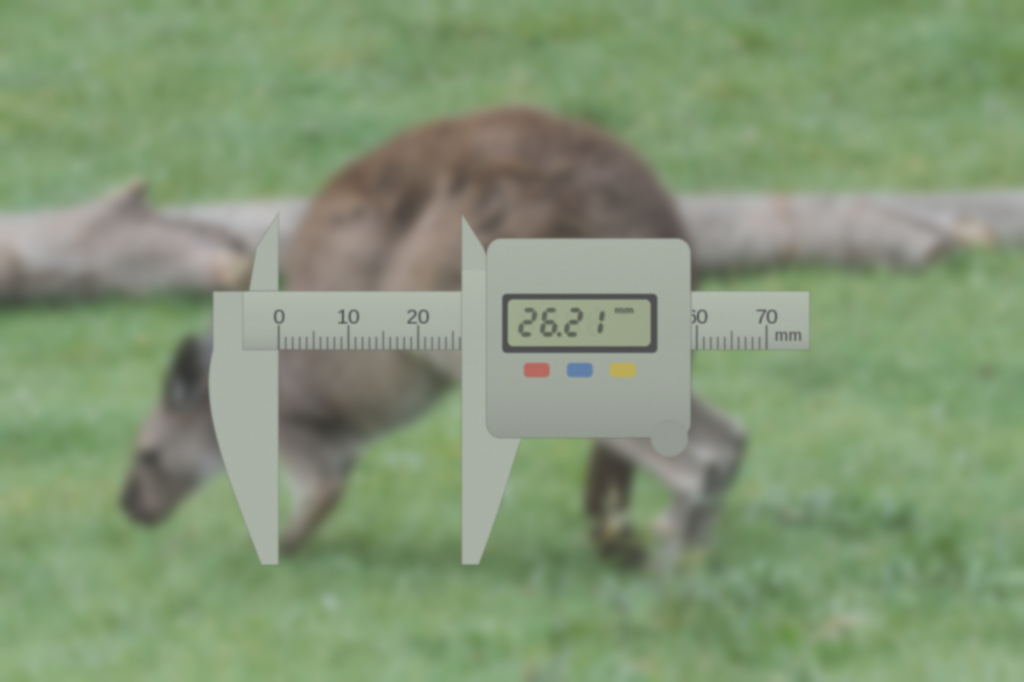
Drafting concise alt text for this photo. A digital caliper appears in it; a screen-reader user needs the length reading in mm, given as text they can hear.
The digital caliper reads 26.21 mm
